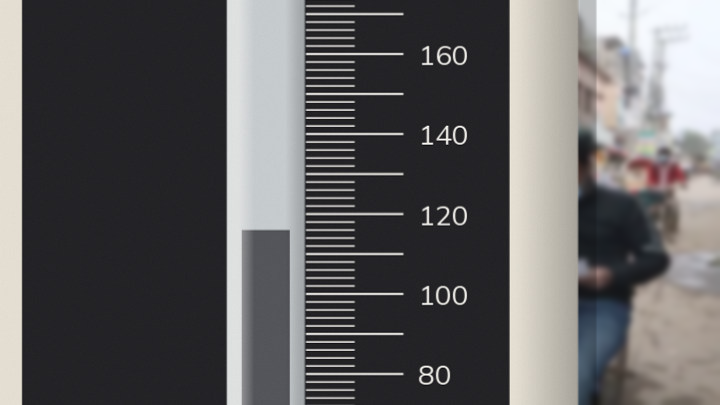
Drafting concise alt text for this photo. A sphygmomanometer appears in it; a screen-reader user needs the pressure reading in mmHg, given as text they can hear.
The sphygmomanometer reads 116 mmHg
